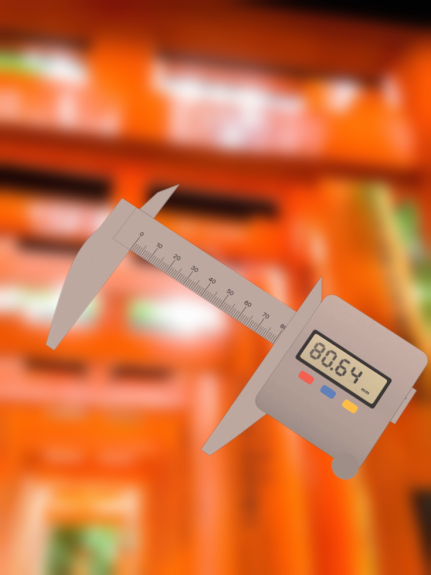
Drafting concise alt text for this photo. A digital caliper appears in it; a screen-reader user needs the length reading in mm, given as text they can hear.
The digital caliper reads 80.64 mm
